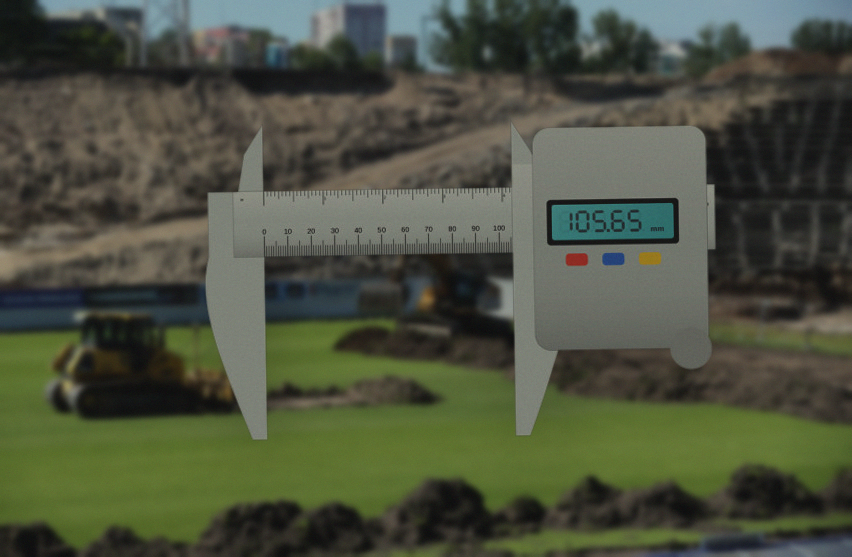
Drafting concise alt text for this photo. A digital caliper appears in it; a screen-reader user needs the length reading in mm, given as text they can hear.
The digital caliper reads 105.65 mm
